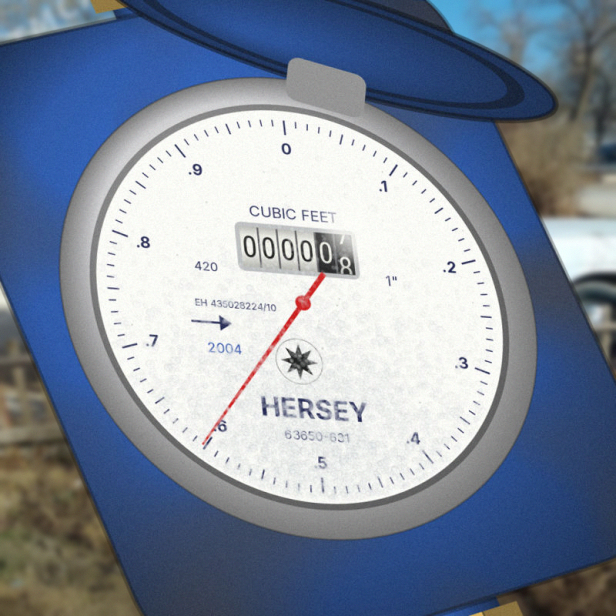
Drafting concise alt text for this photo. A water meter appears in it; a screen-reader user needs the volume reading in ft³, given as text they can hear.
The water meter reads 7.60 ft³
